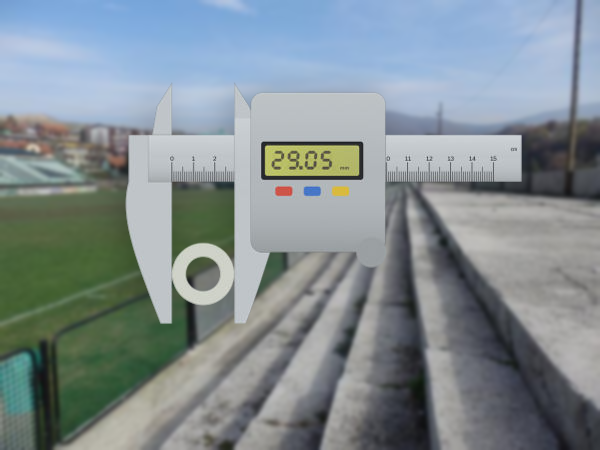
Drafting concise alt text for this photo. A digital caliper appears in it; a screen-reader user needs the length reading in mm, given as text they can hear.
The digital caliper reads 29.05 mm
